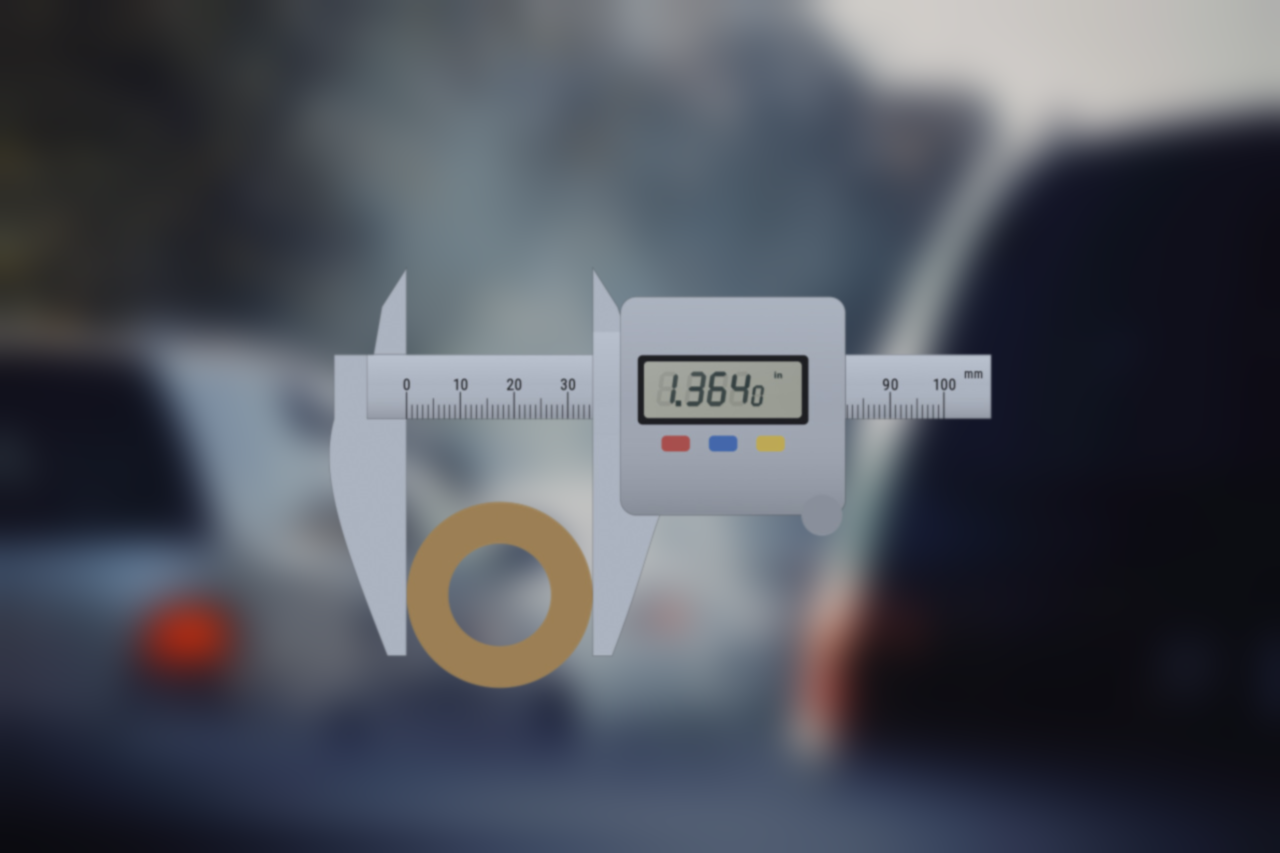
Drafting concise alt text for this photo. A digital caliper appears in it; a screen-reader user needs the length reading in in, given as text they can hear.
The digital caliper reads 1.3640 in
